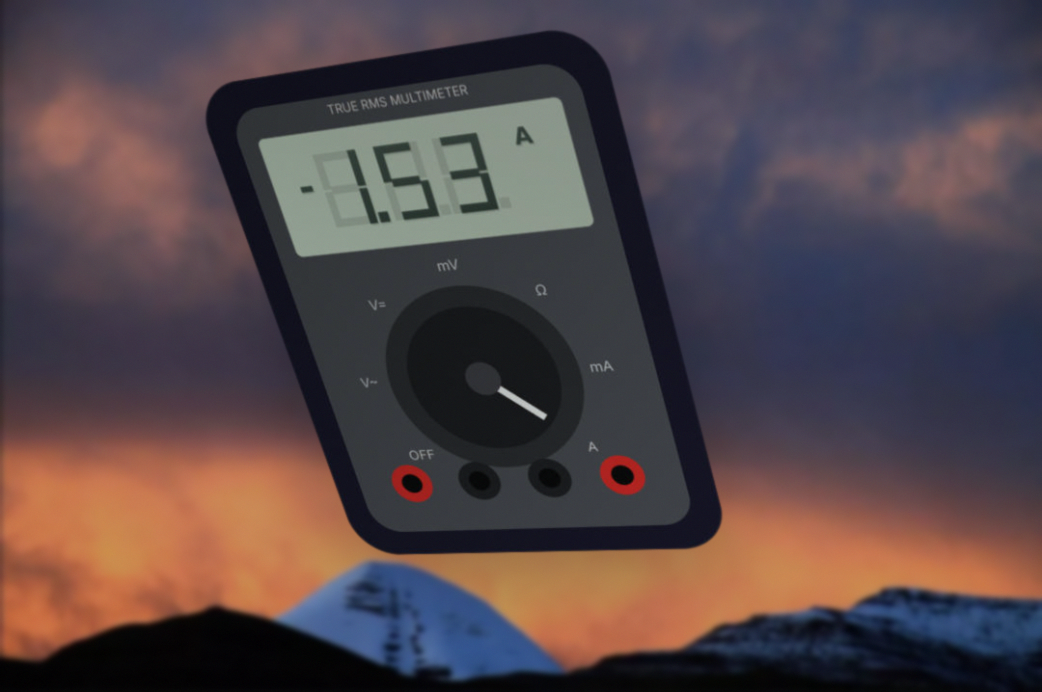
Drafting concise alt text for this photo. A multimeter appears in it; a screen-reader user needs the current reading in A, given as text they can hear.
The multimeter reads -1.53 A
